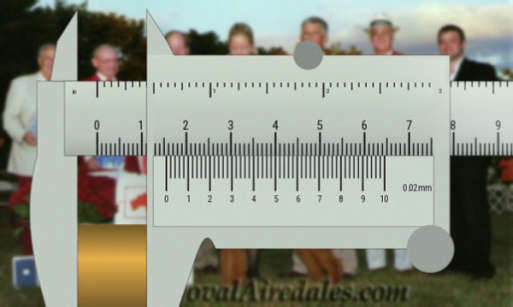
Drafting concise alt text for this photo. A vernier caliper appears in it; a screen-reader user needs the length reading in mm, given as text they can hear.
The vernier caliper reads 15.5 mm
